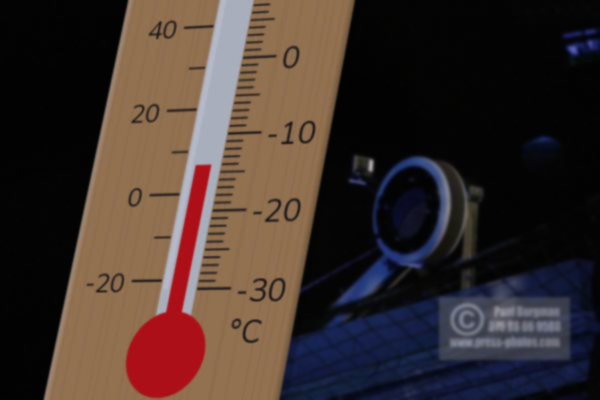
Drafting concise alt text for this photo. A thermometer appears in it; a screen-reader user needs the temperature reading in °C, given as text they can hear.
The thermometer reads -14 °C
